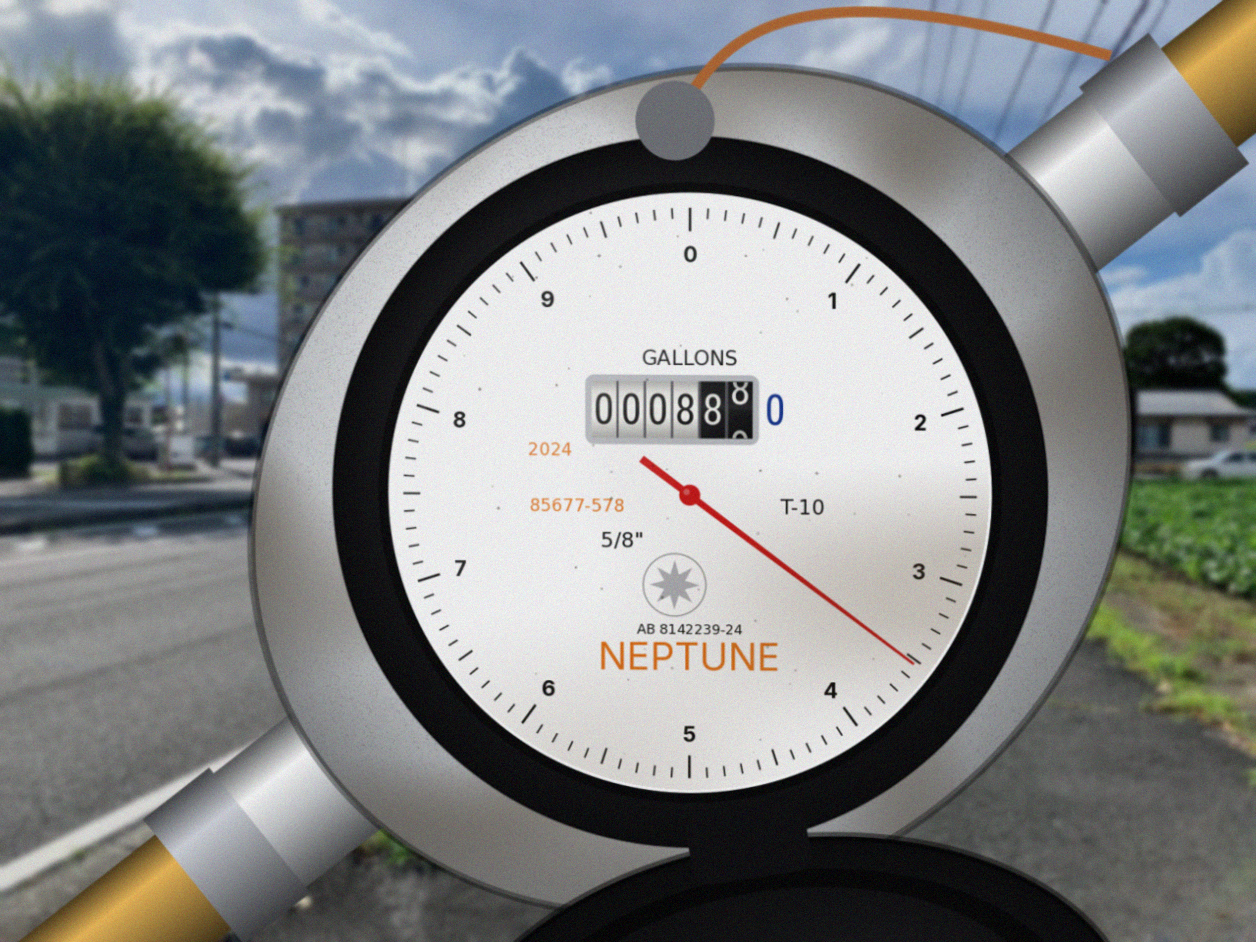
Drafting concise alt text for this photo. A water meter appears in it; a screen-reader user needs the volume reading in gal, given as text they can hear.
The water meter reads 8883.5 gal
